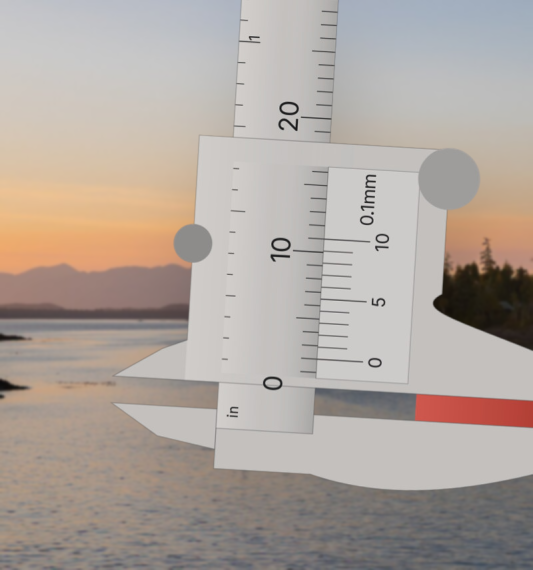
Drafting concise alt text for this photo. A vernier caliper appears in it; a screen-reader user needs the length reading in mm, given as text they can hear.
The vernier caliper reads 2.0 mm
